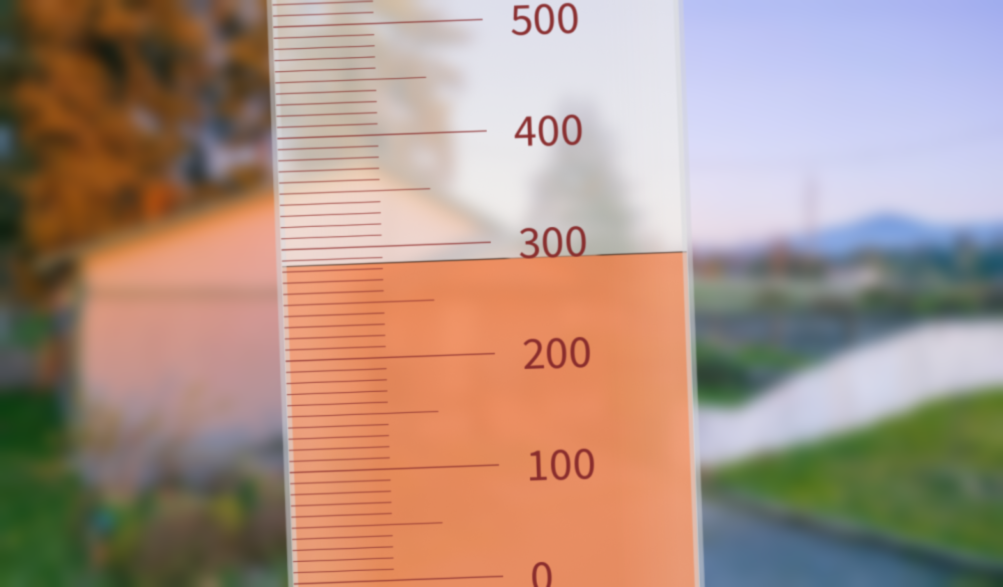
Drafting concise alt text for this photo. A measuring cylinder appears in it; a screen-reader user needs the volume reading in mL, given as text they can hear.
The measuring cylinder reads 285 mL
